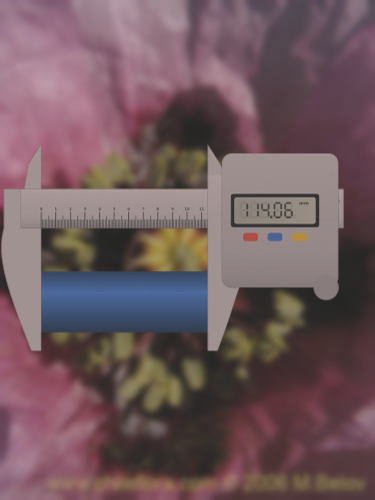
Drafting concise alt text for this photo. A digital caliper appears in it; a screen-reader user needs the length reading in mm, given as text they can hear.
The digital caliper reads 114.06 mm
